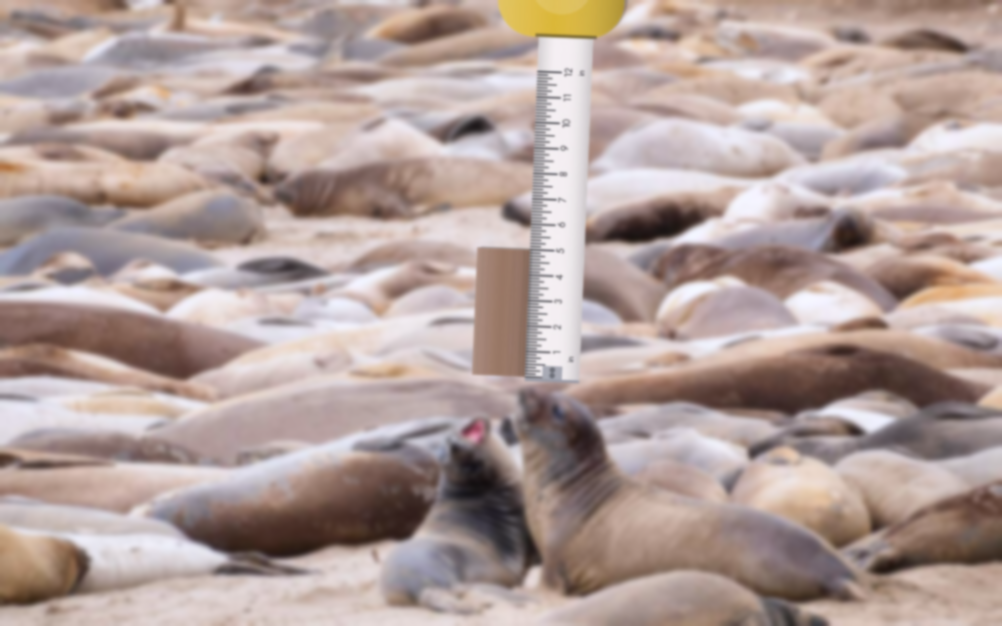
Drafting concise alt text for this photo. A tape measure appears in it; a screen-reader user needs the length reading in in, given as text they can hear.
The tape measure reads 5 in
